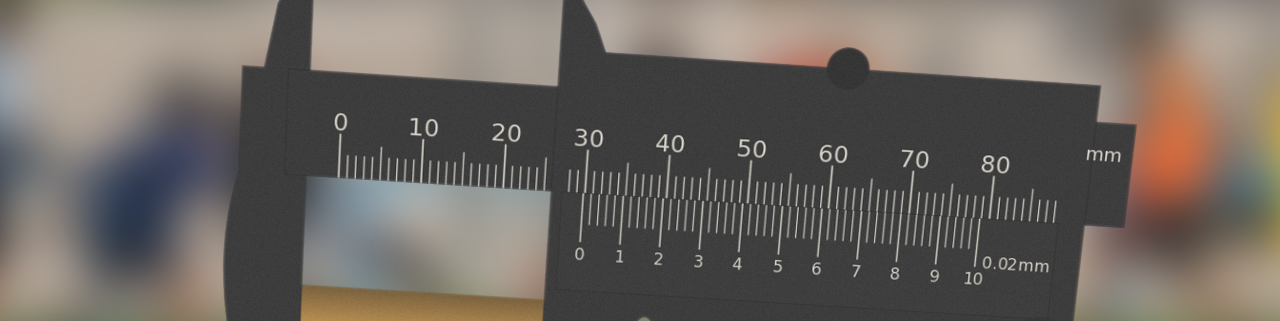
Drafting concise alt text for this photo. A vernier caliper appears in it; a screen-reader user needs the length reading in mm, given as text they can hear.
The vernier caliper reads 29.8 mm
